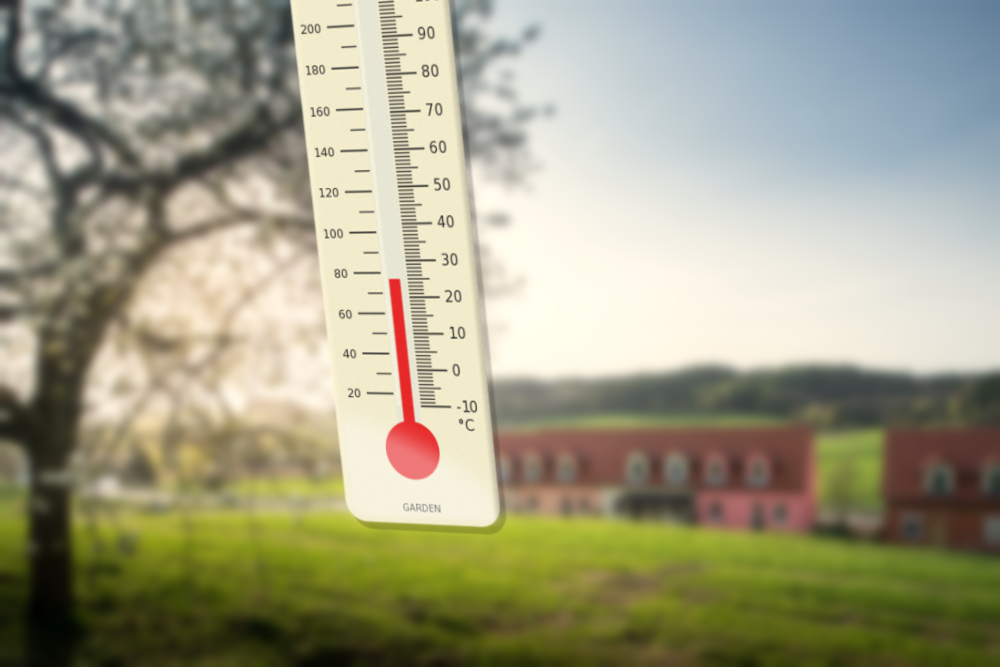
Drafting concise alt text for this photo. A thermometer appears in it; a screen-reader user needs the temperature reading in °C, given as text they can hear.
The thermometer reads 25 °C
